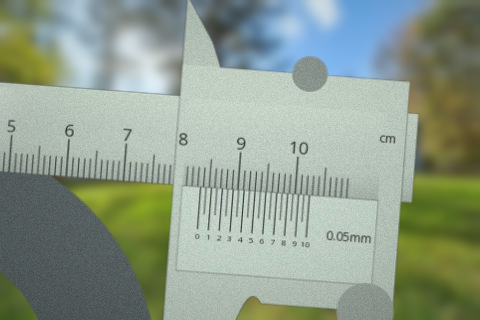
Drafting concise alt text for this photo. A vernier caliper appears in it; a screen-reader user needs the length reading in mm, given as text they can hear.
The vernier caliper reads 83.5 mm
